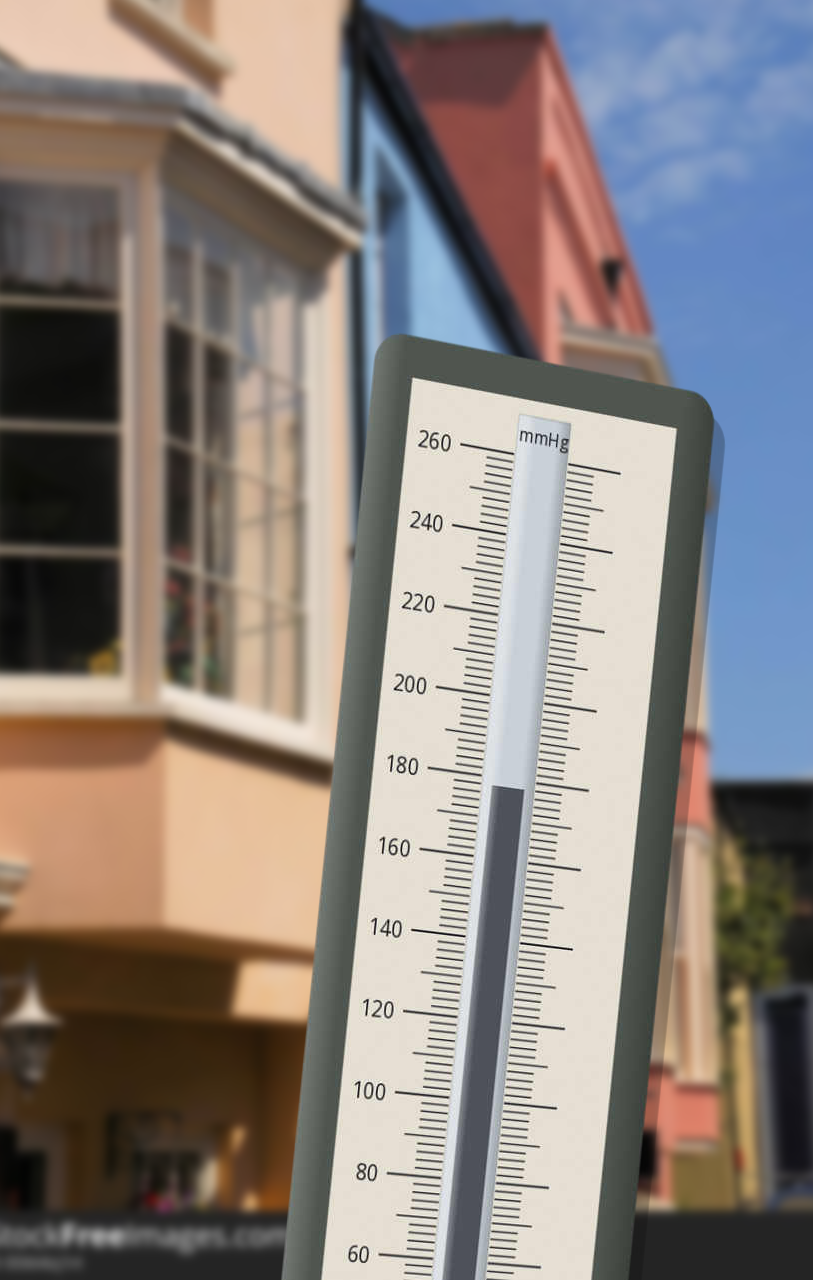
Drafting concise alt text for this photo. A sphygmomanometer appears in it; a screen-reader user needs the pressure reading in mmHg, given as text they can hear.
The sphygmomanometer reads 178 mmHg
